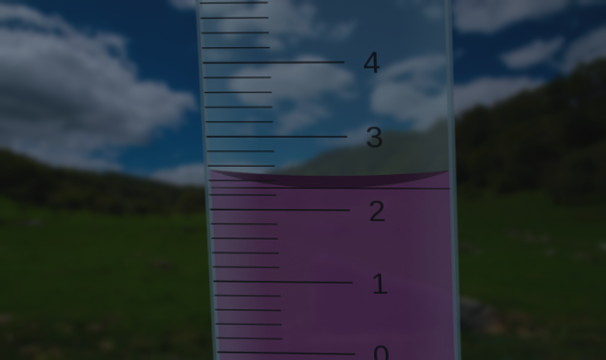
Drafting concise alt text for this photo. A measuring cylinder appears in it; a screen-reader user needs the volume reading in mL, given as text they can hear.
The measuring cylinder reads 2.3 mL
